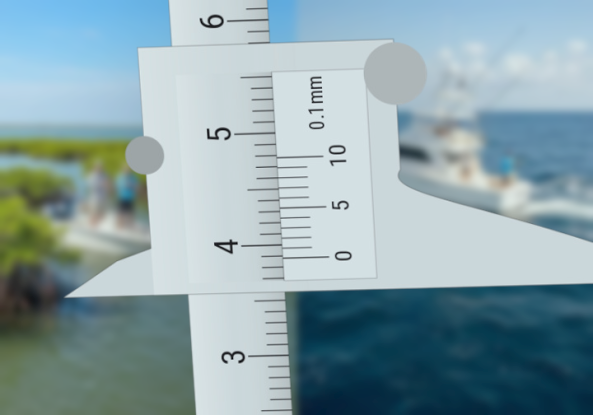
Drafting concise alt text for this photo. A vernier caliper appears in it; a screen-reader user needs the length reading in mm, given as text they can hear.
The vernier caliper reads 38.8 mm
